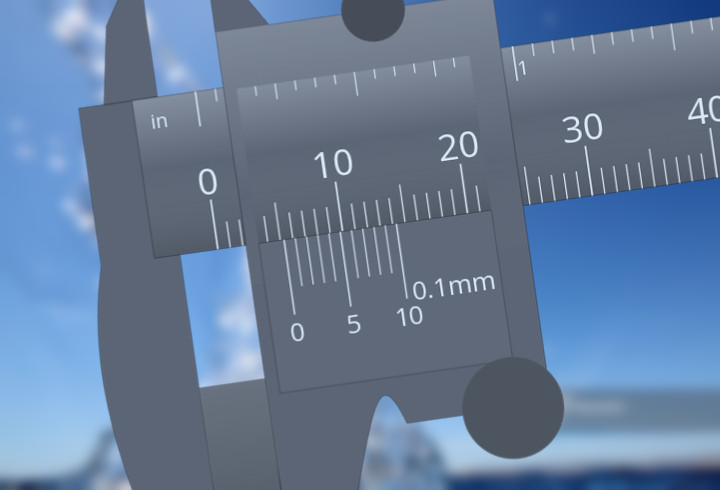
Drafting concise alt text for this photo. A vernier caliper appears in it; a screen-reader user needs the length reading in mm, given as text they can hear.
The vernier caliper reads 5.3 mm
